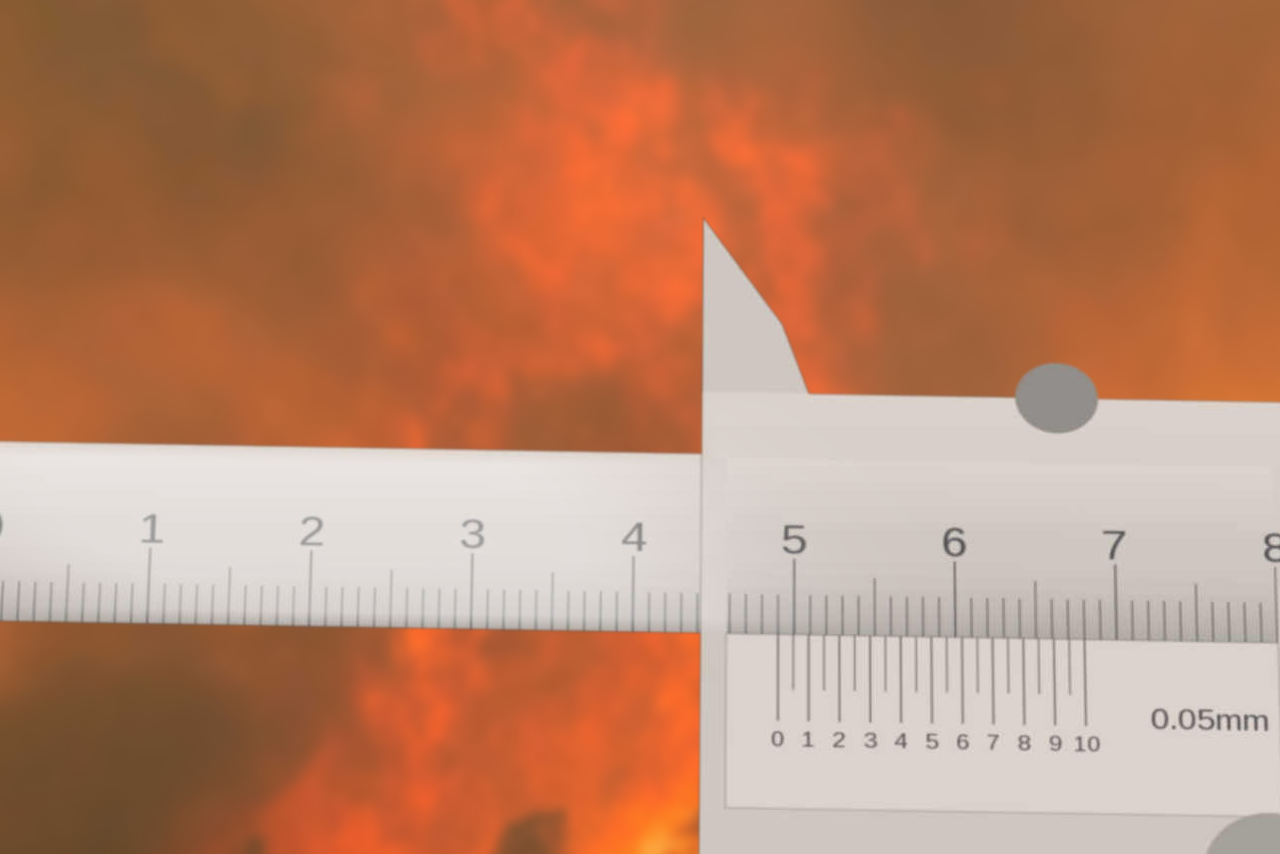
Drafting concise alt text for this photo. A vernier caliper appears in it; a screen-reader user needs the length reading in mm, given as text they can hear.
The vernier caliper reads 49.0 mm
